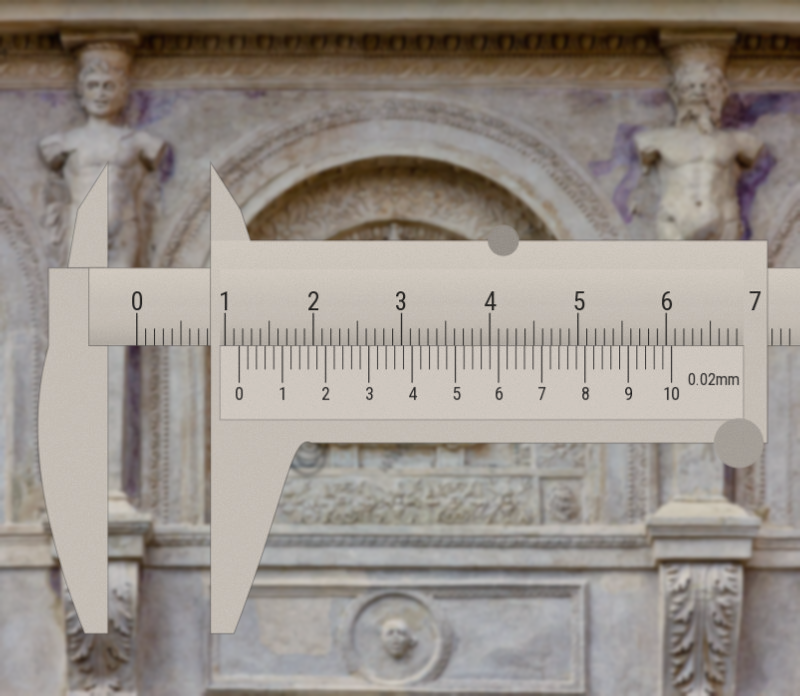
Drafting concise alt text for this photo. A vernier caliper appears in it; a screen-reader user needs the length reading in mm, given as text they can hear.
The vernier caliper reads 11.6 mm
